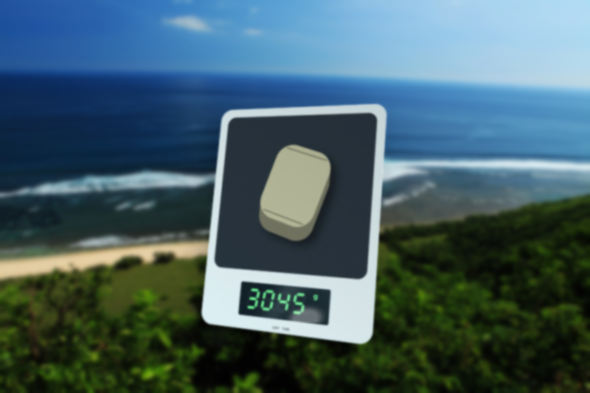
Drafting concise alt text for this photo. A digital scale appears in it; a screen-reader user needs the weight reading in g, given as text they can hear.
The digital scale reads 3045 g
